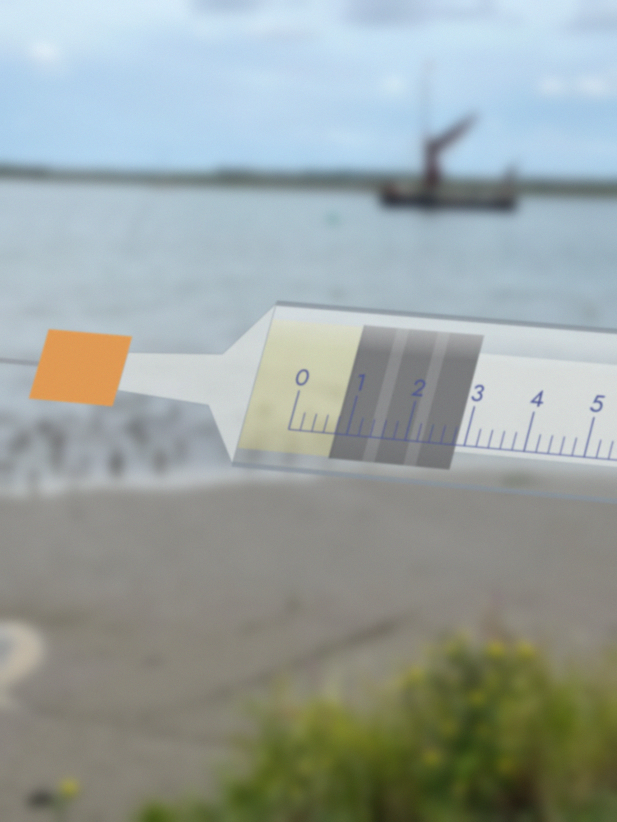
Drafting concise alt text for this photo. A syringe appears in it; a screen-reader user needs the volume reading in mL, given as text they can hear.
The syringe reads 0.8 mL
